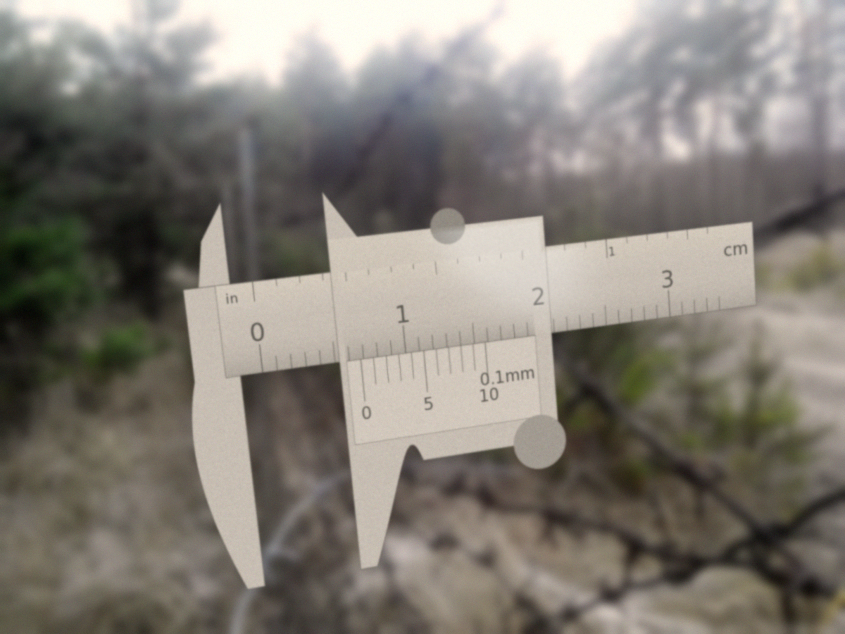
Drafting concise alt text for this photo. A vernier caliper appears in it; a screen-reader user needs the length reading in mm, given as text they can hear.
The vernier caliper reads 6.8 mm
